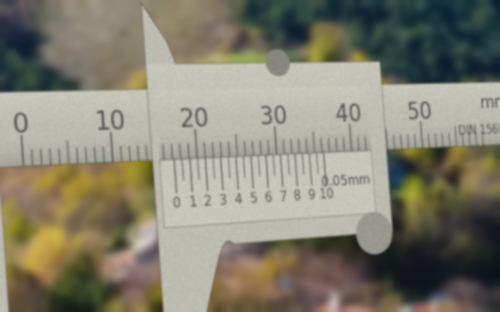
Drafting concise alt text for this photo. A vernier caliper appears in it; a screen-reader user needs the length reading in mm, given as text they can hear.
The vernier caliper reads 17.2 mm
